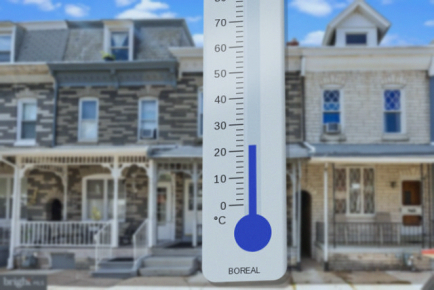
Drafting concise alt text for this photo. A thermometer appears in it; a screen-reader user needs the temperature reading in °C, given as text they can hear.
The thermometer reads 22 °C
